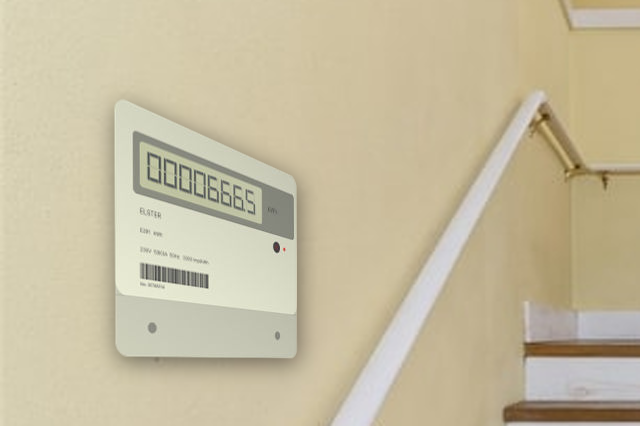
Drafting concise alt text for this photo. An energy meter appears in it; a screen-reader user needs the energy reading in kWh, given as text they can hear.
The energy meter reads 666.5 kWh
